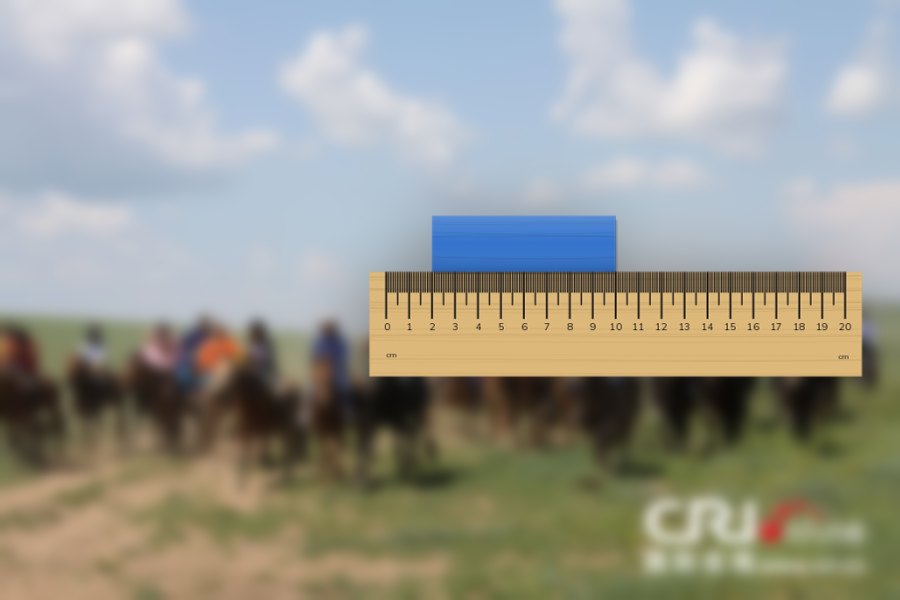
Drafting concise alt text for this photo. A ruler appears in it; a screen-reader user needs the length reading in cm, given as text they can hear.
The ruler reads 8 cm
